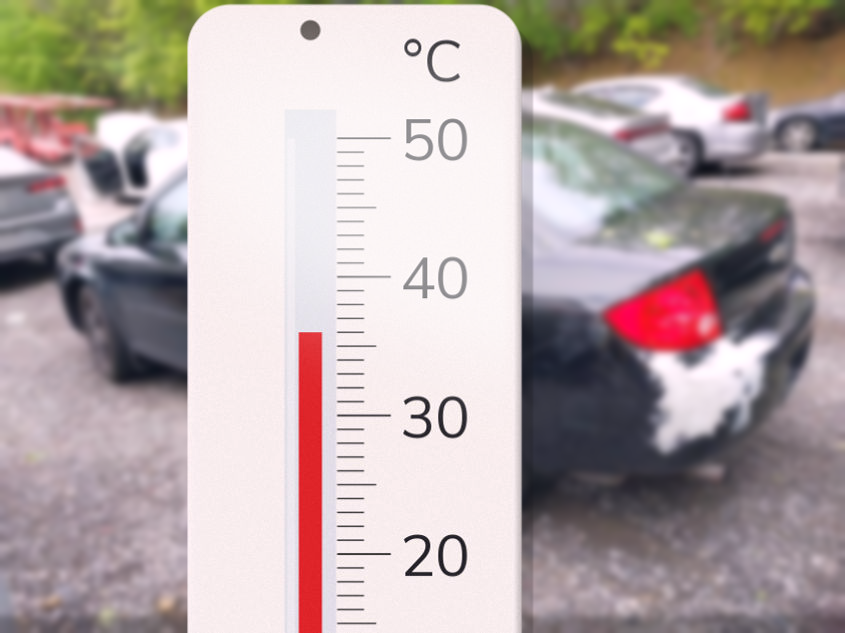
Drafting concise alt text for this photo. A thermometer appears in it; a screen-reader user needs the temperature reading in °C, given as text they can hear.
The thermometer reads 36 °C
